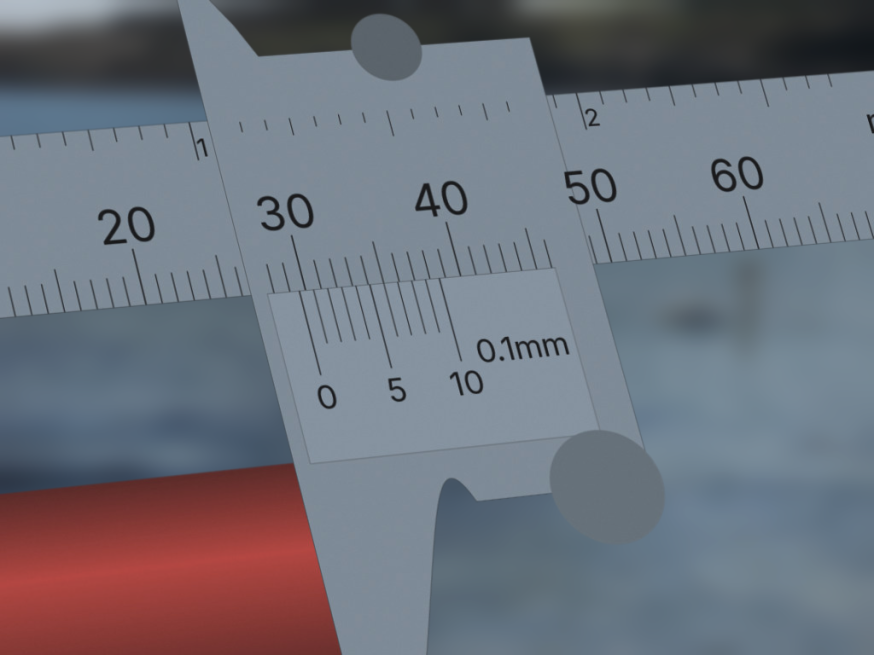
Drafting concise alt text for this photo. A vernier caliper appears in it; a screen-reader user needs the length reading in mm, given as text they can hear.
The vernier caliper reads 29.6 mm
